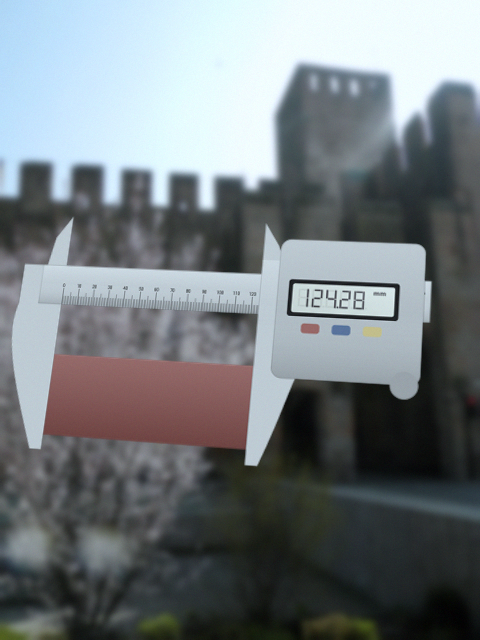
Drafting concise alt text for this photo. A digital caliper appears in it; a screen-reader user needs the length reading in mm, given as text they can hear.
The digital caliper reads 124.28 mm
